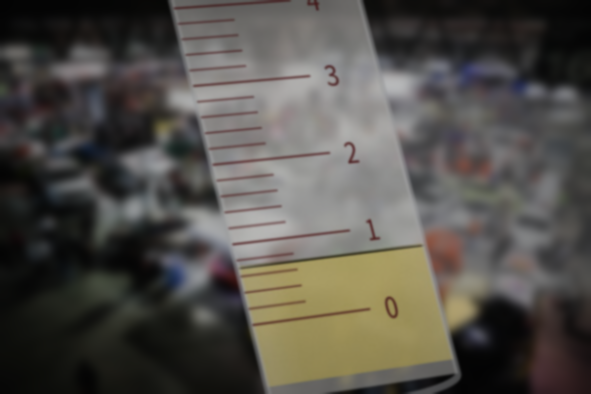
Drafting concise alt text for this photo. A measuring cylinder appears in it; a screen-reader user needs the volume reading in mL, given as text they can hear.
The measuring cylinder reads 0.7 mL
